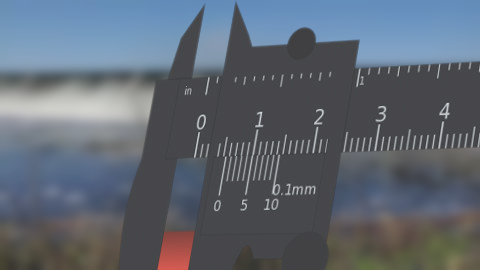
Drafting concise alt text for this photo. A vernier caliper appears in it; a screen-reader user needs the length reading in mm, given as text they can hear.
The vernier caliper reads 5.4 mm
